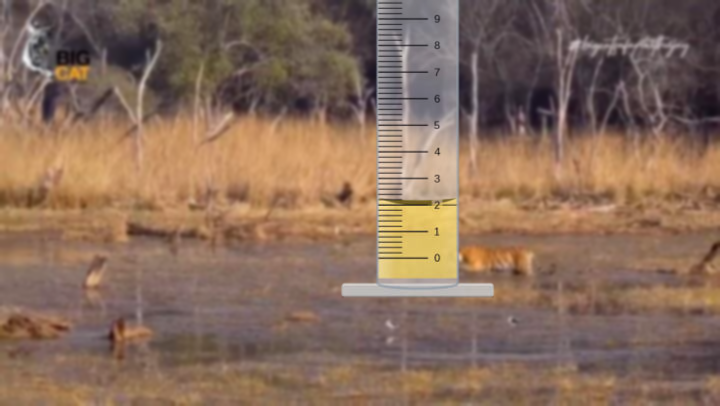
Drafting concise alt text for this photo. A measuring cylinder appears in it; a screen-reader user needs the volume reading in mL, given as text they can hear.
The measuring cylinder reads 2 mL
